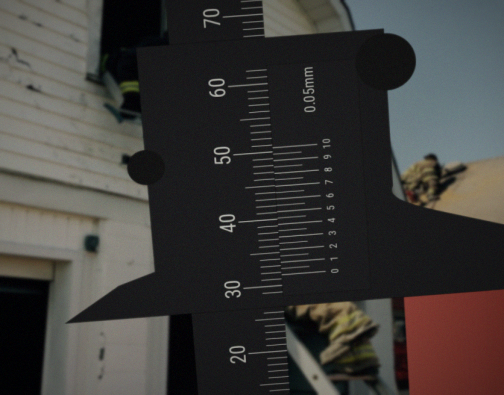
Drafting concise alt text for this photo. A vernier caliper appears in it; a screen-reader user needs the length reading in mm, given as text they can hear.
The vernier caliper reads 31.6 mm
